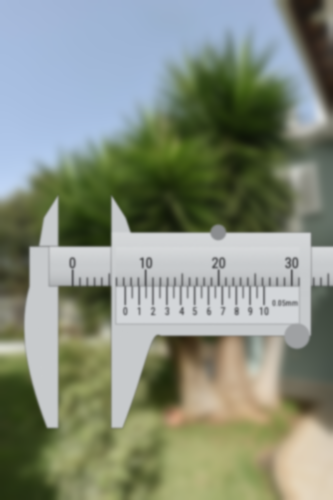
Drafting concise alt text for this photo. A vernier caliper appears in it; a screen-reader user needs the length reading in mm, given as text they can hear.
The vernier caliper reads 7.2 mm
